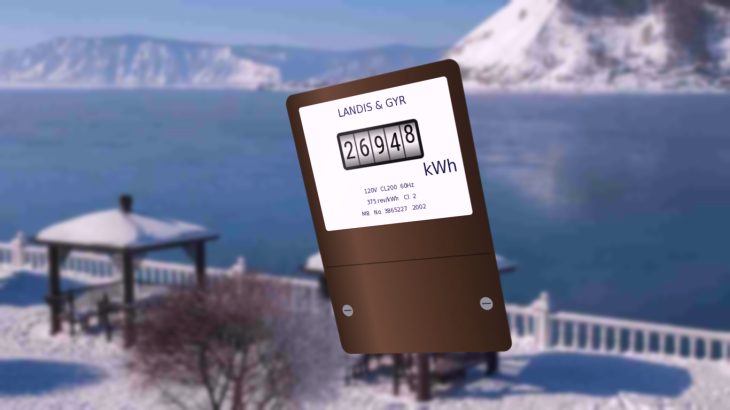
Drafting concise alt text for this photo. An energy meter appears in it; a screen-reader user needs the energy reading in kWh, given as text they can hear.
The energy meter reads 26948 kWh
